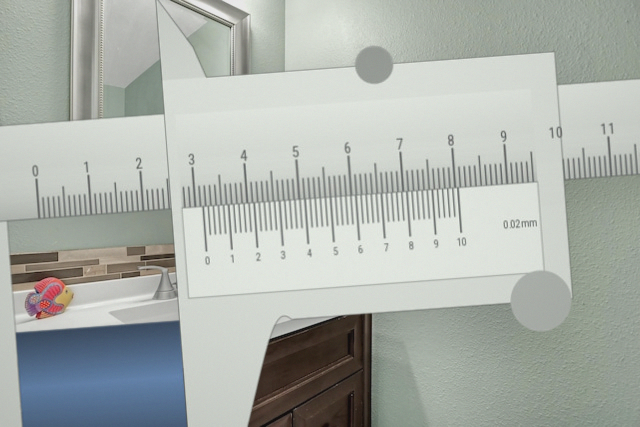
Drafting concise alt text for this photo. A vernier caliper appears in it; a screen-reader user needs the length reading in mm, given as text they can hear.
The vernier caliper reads 31.5 mm
